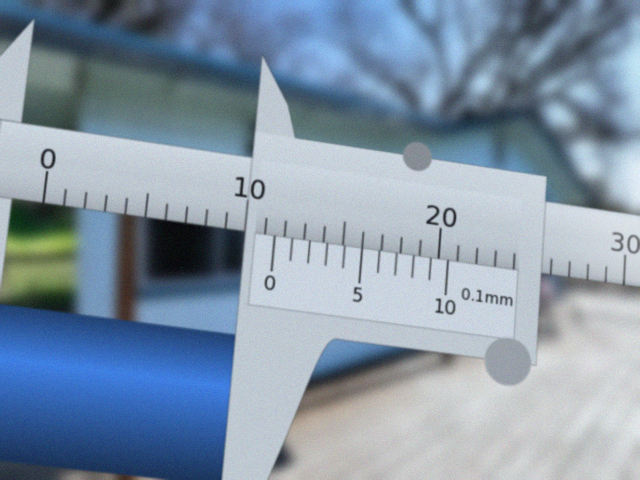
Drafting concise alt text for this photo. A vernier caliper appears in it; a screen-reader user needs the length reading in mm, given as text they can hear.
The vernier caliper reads 11.5 mm
